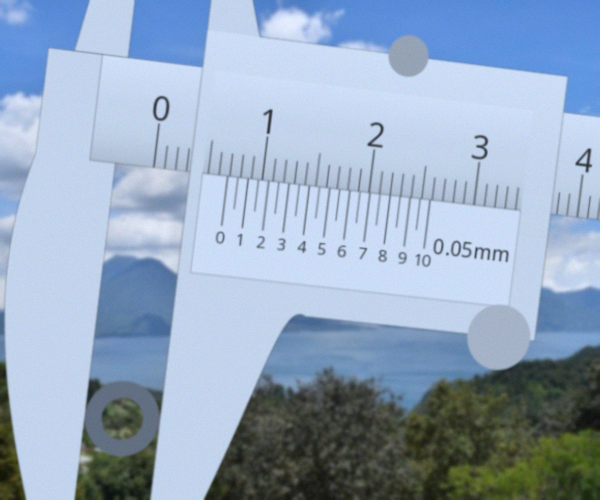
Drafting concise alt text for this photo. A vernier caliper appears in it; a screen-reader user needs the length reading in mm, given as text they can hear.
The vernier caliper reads 6.8 mm
